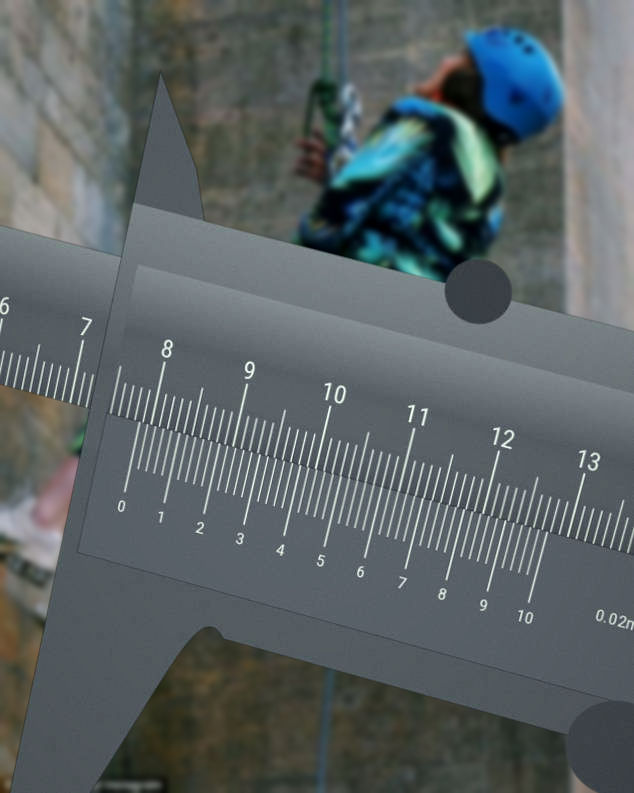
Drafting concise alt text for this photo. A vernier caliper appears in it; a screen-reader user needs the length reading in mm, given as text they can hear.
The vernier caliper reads 78.6 mm
